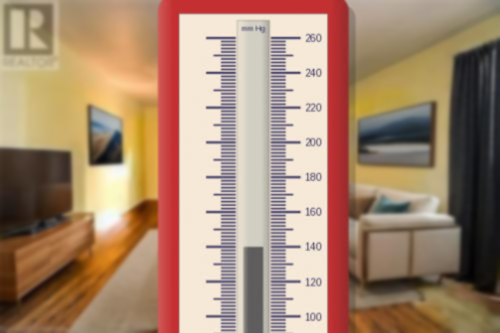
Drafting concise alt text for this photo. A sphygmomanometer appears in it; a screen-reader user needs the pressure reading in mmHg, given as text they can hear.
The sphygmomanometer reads 140 mmHg
